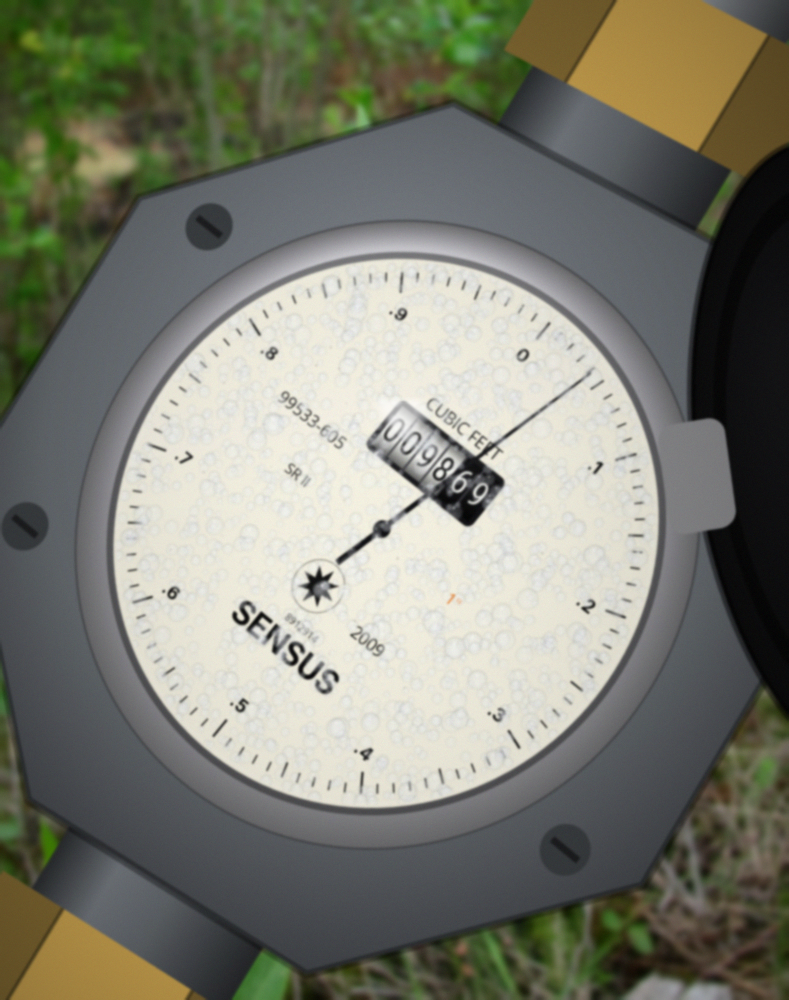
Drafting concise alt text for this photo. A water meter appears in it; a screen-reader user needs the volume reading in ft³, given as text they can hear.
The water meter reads 9869.04 ft³
